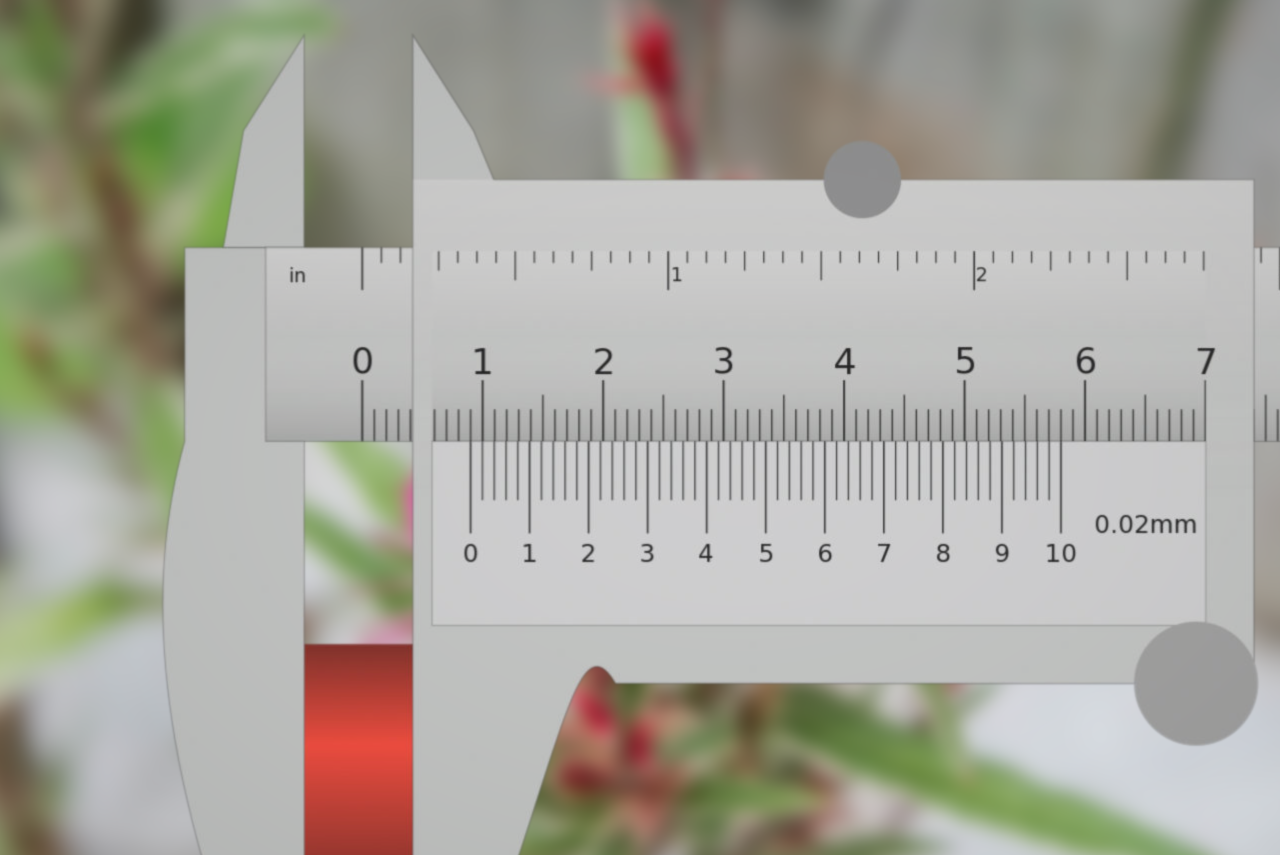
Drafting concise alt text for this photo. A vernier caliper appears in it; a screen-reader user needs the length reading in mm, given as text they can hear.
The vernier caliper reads 9.0 mm
